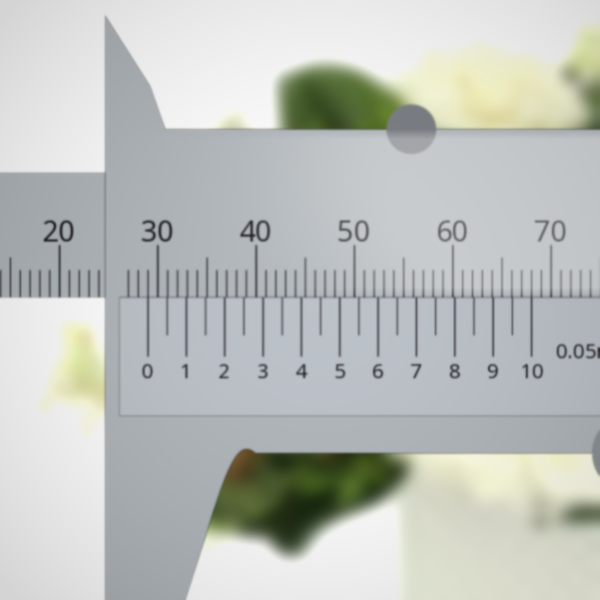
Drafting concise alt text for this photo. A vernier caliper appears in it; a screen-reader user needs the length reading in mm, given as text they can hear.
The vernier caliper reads 29.0 mm
